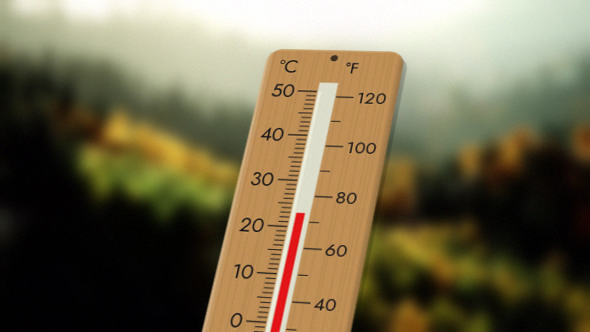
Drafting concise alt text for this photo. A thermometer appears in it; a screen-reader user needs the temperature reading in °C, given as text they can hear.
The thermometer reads 23 °C
